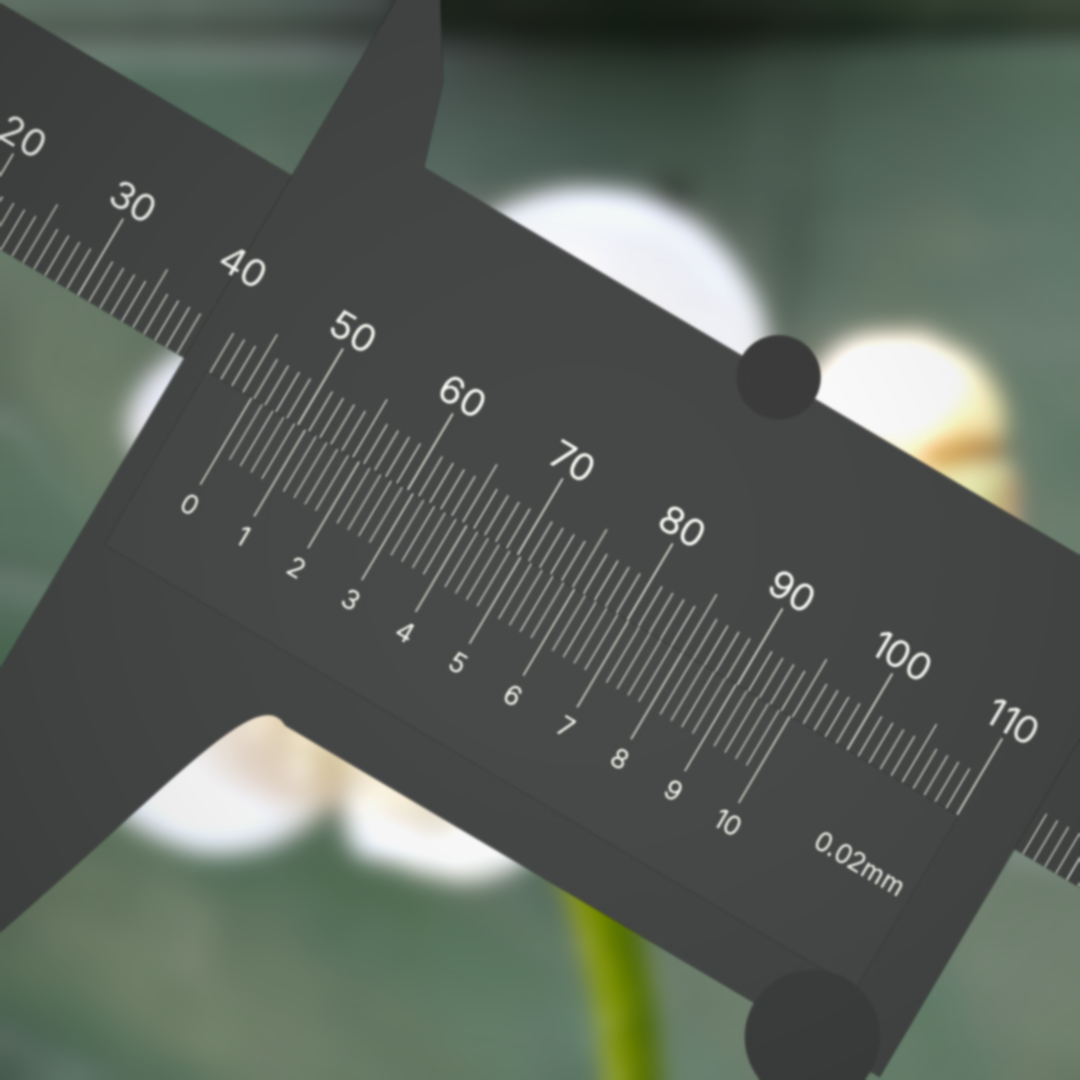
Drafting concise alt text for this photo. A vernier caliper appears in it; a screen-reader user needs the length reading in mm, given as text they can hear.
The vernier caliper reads 45.8 mm
